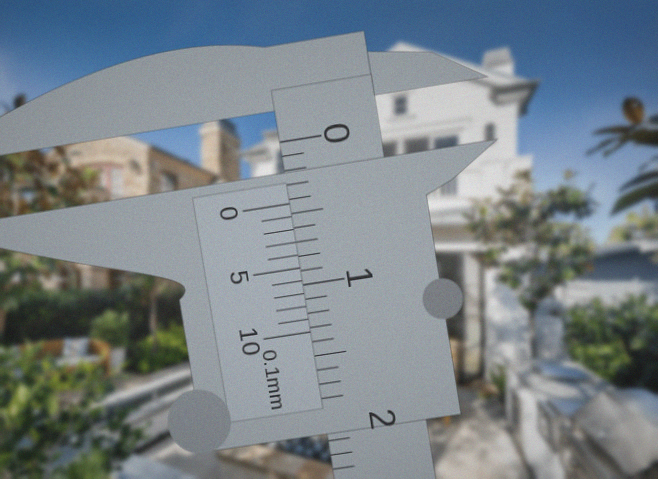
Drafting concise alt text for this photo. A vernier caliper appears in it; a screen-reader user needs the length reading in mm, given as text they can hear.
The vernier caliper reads 4.3 mm
